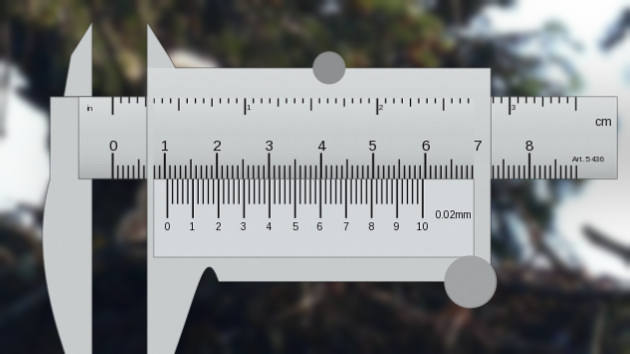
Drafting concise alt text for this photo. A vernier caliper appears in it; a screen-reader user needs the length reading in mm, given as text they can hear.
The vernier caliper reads 10.5 mm
